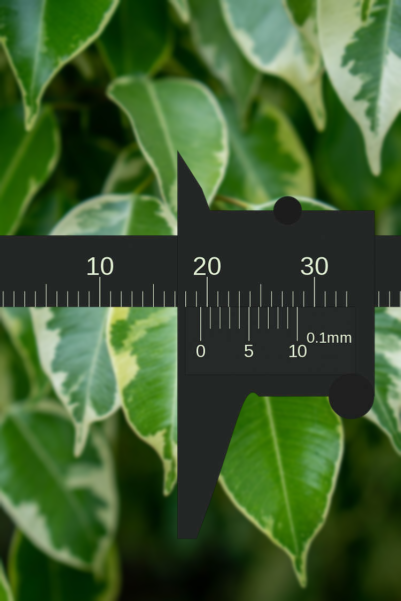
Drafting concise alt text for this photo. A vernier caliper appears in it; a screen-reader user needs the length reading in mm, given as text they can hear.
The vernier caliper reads 19.4 mm
